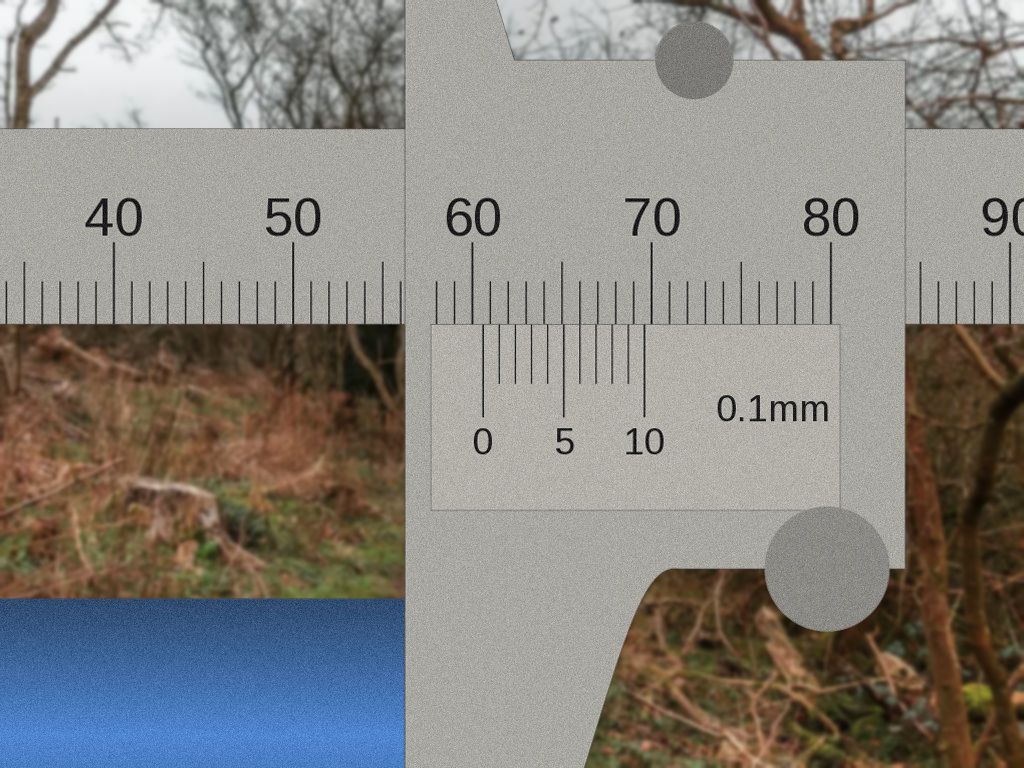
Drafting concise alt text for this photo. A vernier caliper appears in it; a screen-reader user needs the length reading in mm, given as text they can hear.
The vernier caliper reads 60.6 mm
